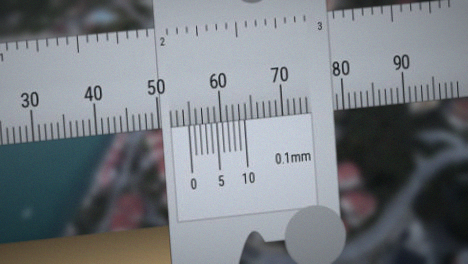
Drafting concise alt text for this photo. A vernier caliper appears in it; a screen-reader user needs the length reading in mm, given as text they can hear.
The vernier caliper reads 54.8 mm
